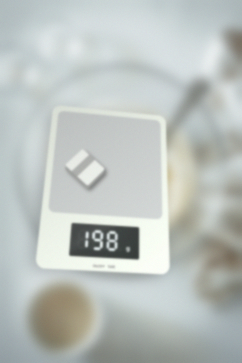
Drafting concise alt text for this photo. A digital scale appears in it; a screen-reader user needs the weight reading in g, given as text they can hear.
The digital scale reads 198 g
